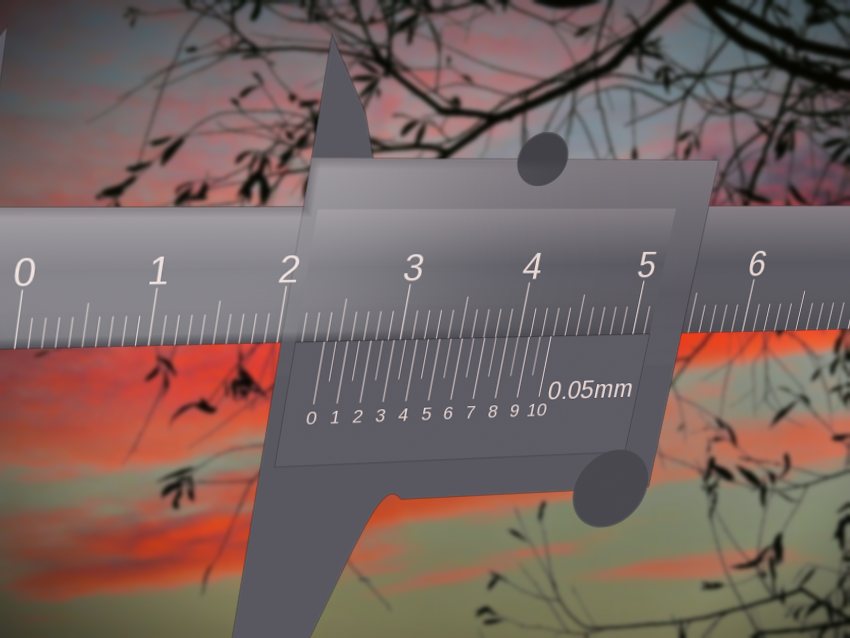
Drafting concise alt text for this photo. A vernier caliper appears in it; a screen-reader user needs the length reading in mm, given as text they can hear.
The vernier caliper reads 23.8 mm
